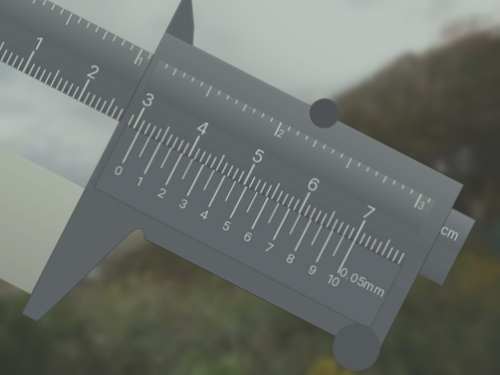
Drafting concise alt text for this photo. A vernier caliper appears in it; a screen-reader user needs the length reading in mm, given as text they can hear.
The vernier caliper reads 31.0 mm
